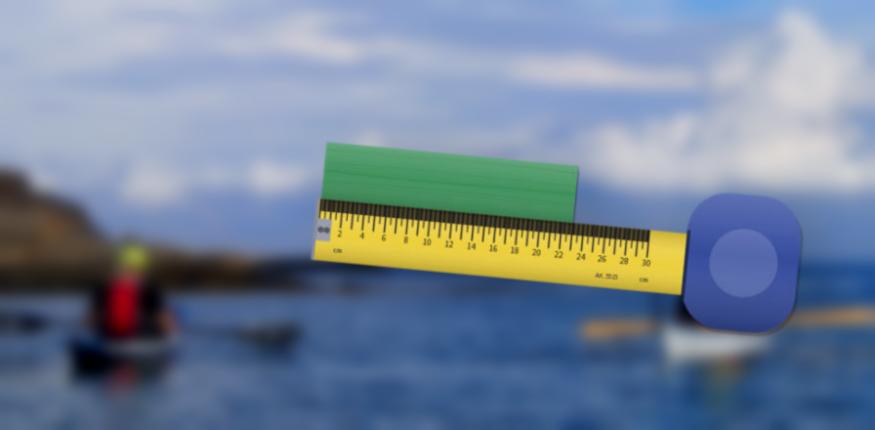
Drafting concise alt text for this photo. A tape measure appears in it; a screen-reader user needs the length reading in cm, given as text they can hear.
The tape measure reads 23 cm
